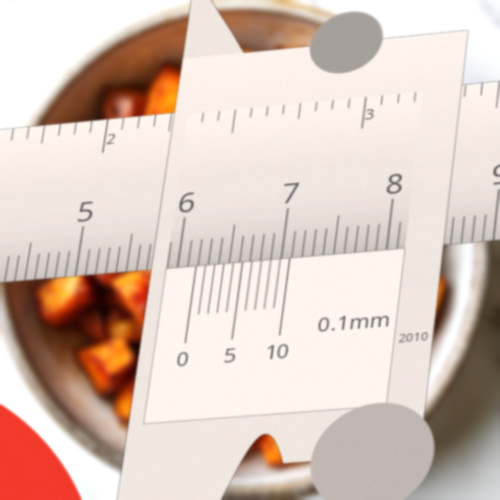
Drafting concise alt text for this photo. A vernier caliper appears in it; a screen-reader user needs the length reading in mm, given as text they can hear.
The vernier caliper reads 61.8 mm
